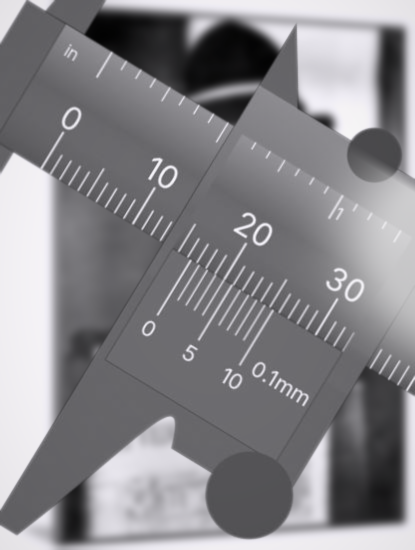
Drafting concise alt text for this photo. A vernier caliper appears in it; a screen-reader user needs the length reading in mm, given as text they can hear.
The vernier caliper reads 16.4 mm
